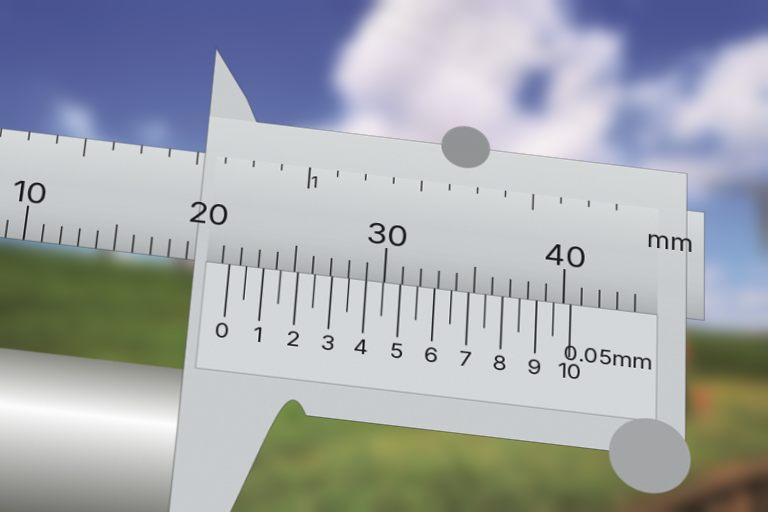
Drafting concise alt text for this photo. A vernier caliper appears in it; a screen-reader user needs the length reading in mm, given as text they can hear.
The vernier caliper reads 21.4 mm
